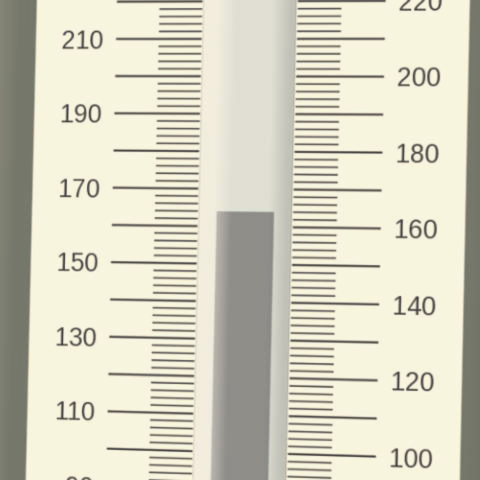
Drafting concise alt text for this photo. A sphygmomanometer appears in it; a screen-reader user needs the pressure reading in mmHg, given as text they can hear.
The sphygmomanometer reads 164 mmHg
